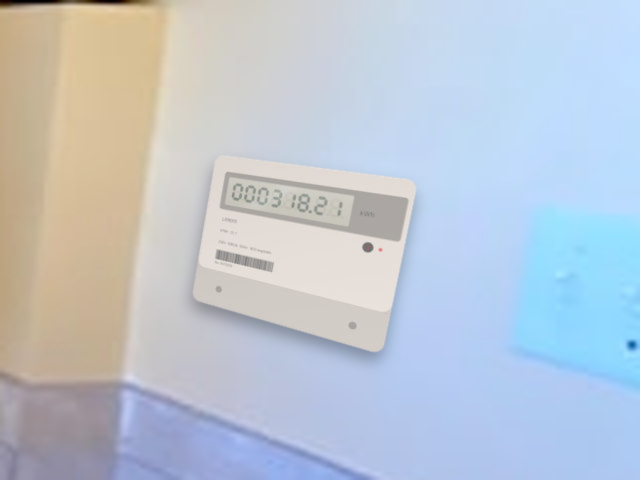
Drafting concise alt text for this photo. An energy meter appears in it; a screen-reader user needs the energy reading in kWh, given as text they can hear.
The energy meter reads 318.21 kWh
